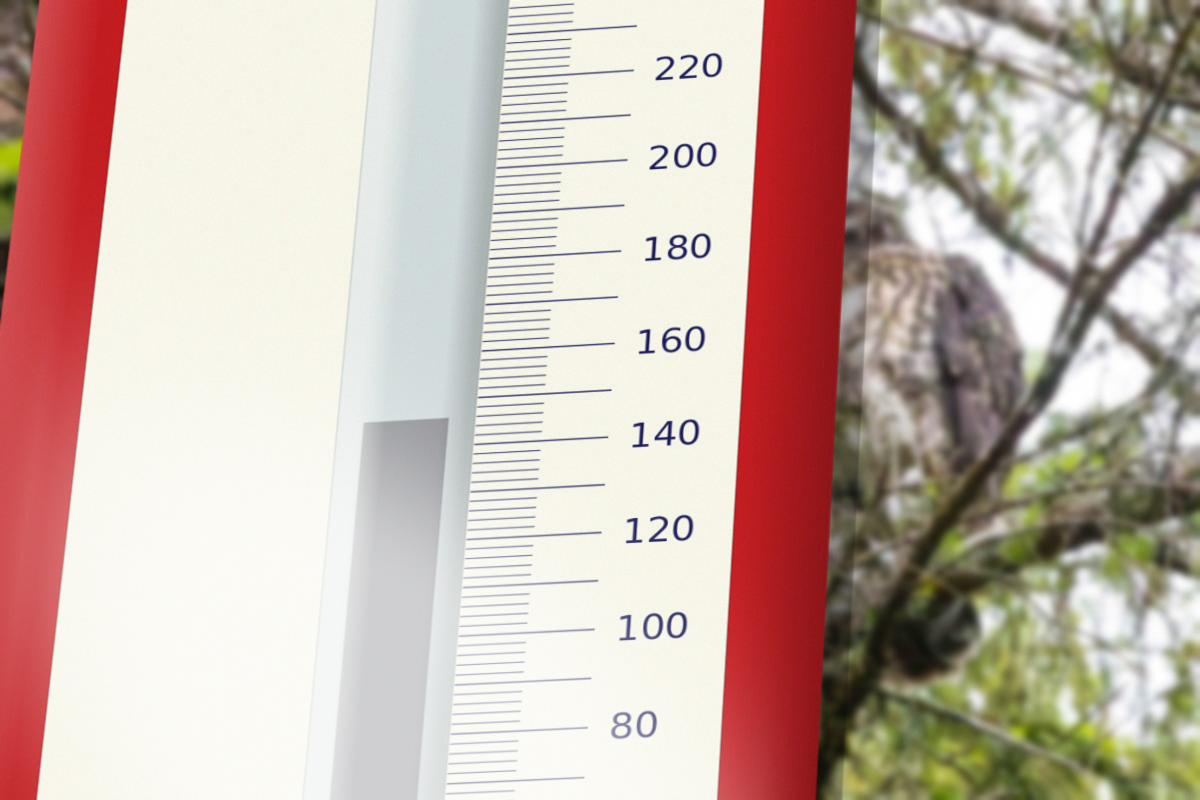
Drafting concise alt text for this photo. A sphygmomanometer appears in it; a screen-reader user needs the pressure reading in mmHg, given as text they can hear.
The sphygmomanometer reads 146 mmHg
